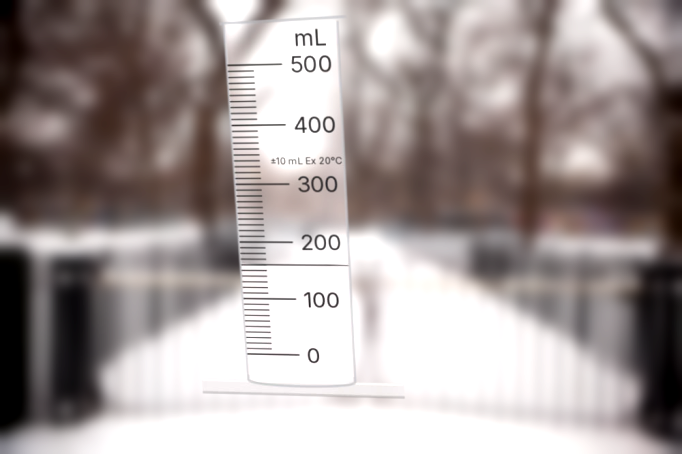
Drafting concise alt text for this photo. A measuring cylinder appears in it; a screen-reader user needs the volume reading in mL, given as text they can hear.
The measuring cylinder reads 160 mL
